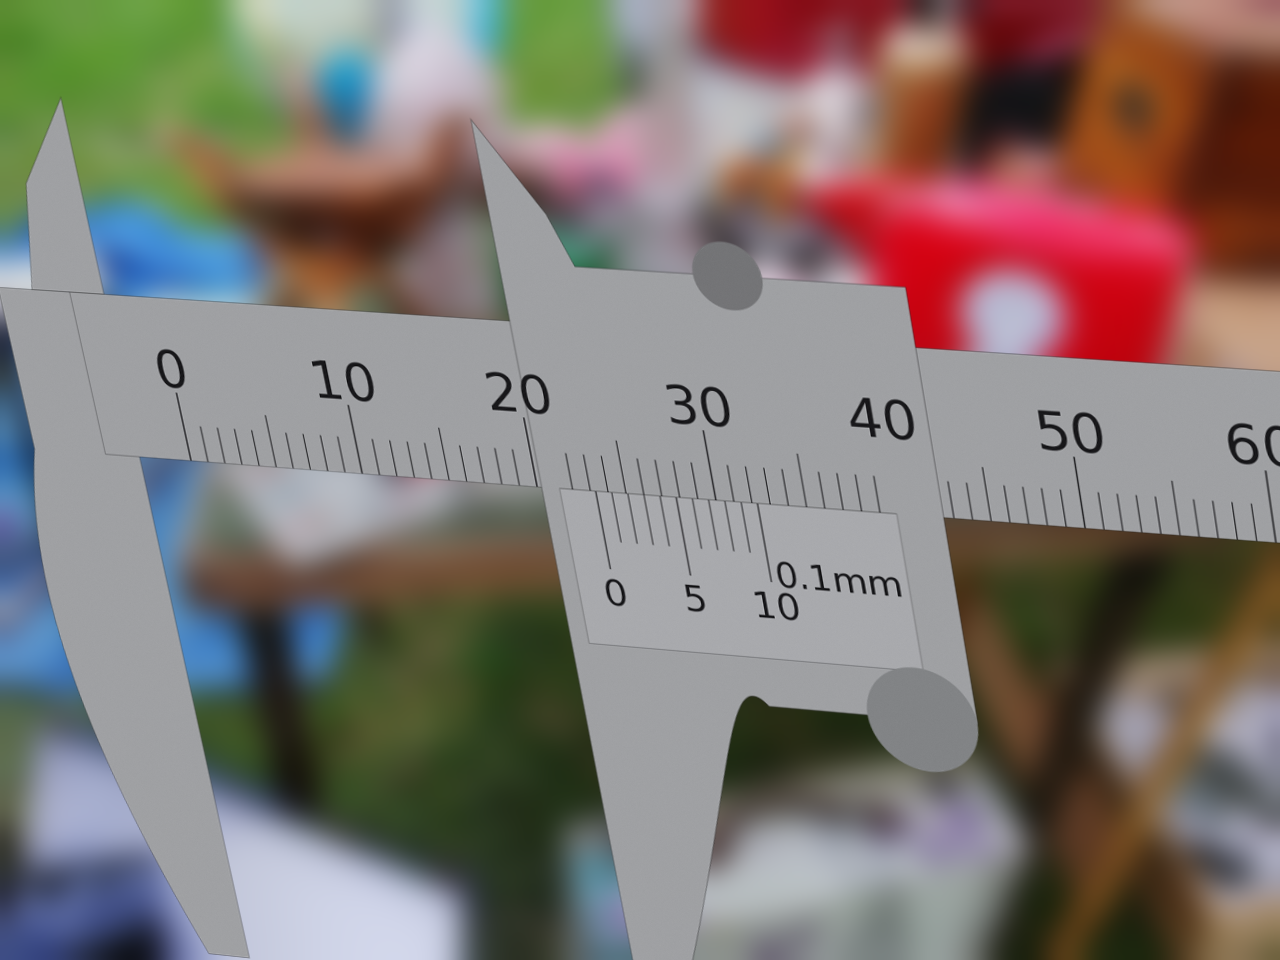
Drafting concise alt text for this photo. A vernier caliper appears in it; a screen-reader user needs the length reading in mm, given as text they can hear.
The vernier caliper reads 23.3 mm
